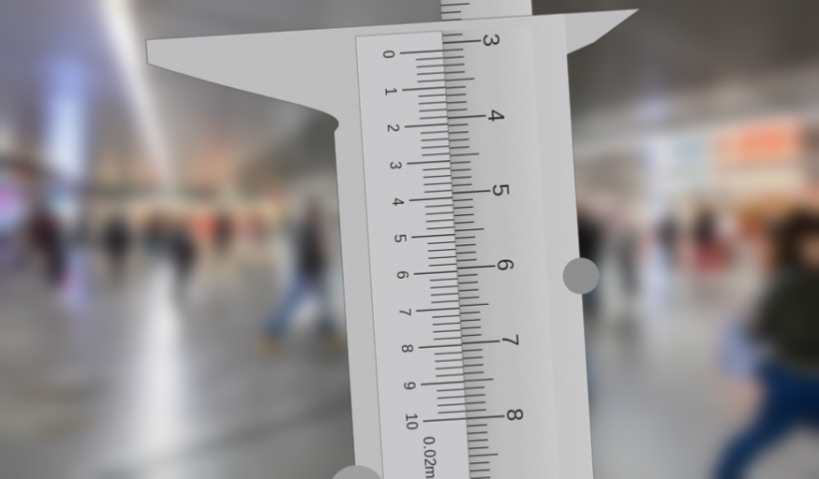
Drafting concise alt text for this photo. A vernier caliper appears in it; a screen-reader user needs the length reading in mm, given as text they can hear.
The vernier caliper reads 31.0 mm
